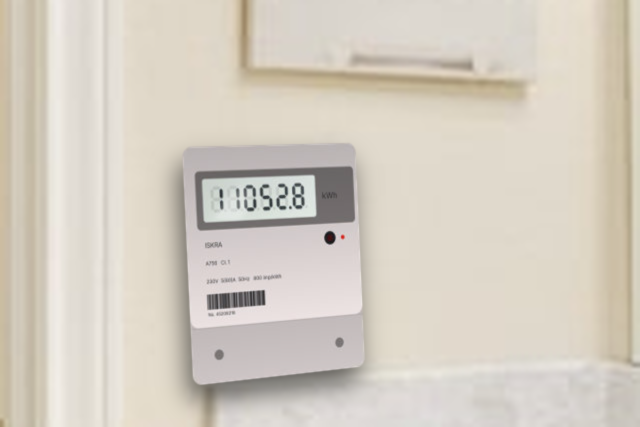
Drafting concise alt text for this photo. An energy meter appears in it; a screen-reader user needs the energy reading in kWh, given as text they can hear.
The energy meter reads 11052.8 kWh
